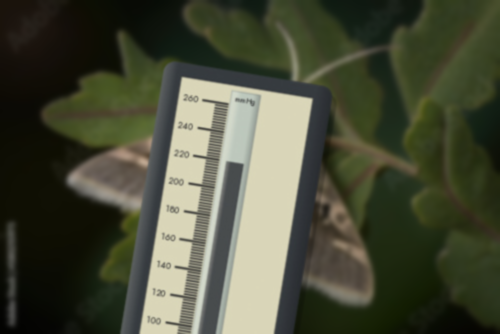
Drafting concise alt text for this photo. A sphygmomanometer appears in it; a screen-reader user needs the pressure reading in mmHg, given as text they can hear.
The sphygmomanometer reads 220 mmHg
